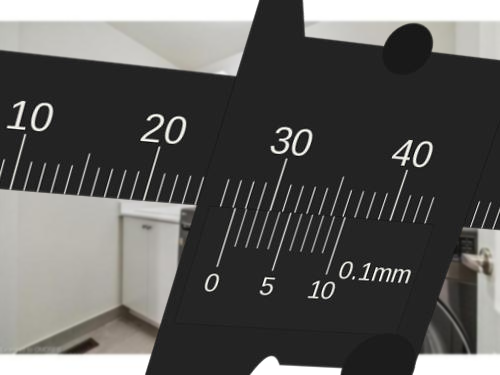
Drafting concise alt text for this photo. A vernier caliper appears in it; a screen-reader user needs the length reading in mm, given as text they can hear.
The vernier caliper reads 27.2 mm
